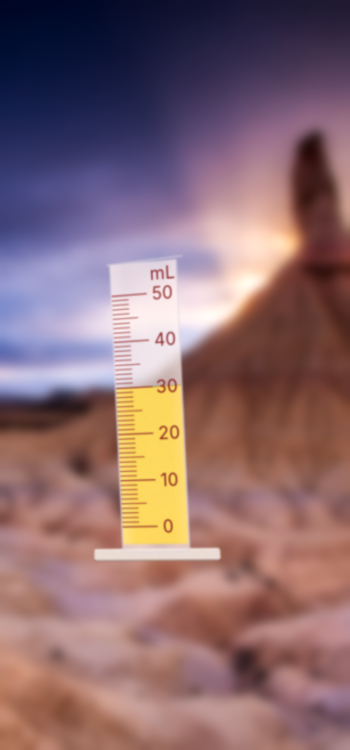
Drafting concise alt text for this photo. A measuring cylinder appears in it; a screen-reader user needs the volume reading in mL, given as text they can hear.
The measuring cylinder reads 30 mL
